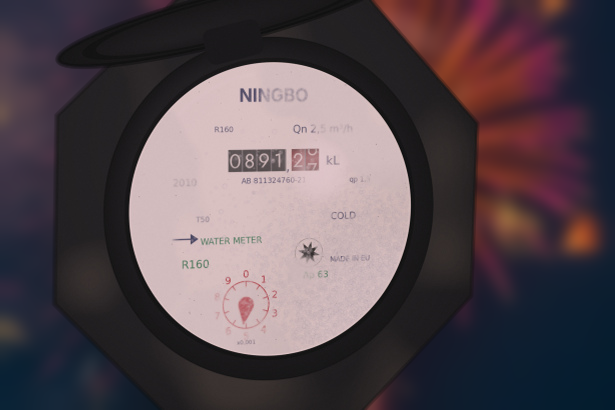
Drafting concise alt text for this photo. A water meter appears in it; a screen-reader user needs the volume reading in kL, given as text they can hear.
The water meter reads 891.265 kL
